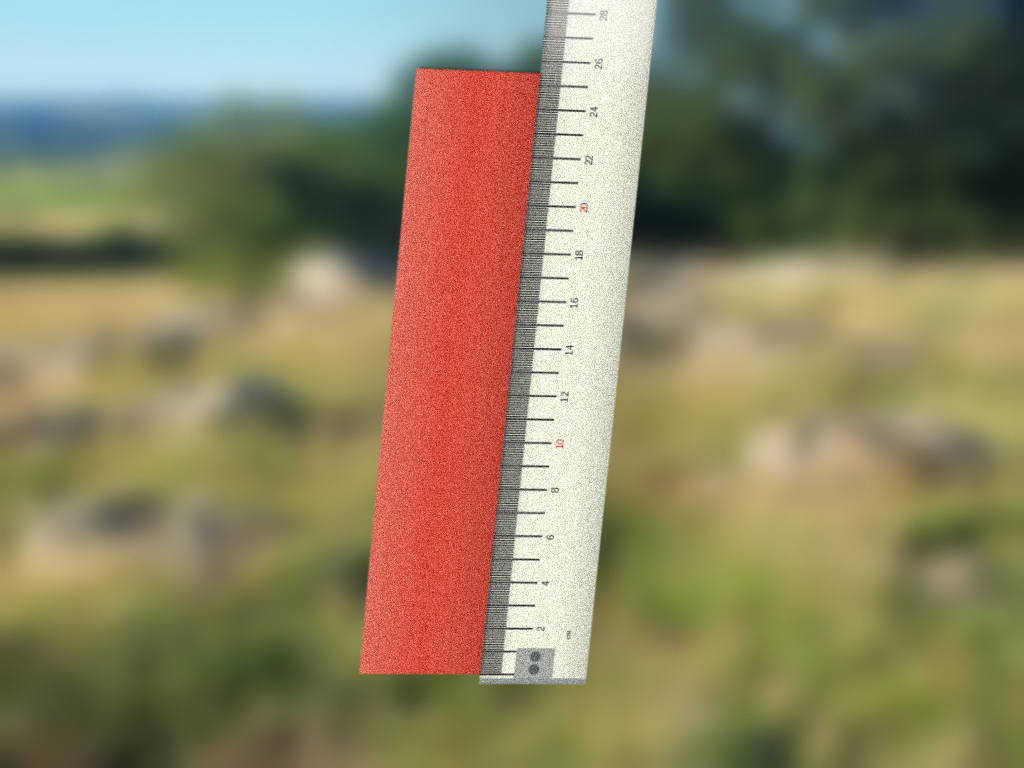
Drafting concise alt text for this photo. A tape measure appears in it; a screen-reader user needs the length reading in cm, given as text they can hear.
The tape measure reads 25.5 cm
